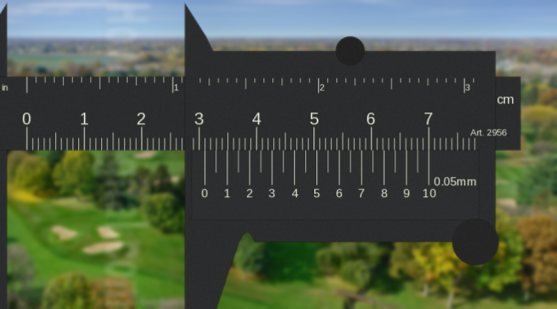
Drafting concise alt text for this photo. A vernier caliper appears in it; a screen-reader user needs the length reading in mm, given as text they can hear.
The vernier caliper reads 31.0 mm
